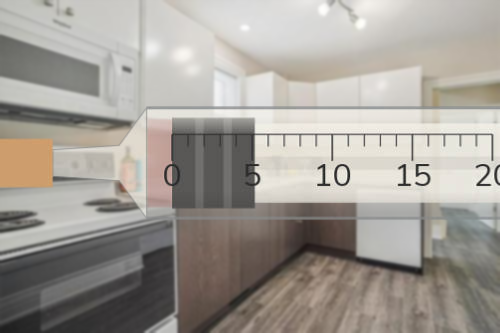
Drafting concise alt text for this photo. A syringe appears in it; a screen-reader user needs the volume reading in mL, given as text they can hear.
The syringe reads 0 mL
